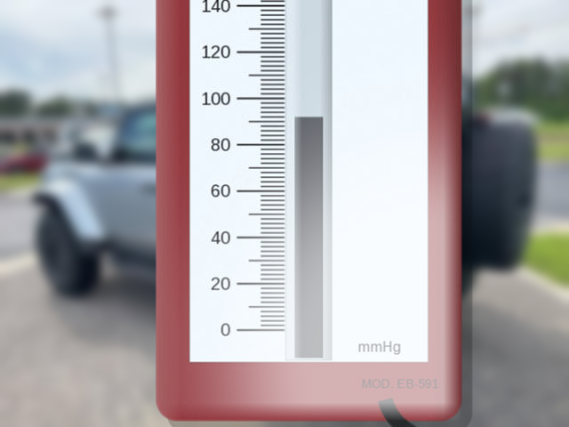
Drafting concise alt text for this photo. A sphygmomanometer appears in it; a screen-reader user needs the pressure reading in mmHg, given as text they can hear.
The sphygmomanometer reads 92 mmHg
